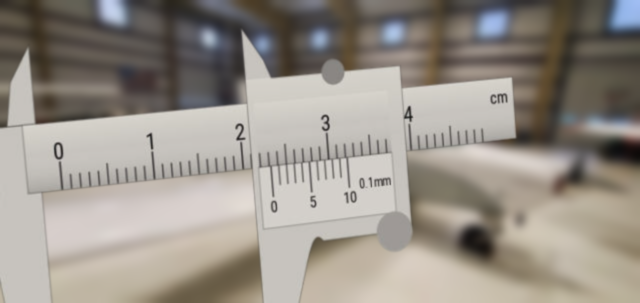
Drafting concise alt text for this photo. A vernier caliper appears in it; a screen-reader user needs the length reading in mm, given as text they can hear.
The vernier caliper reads 23.2 mm
